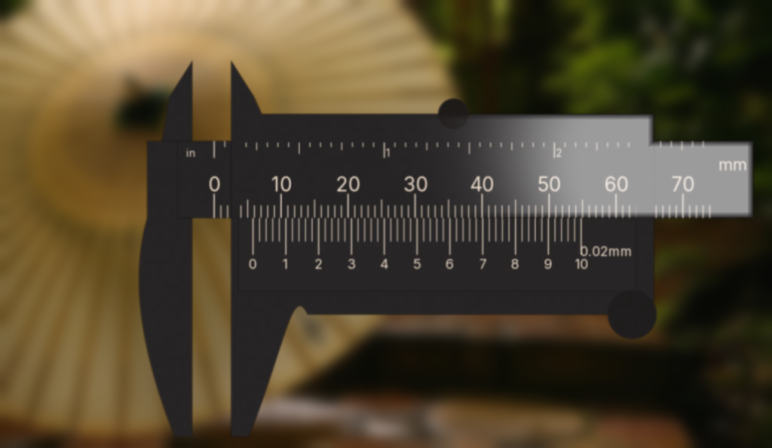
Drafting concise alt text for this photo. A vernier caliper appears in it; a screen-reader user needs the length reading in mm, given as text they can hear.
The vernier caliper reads 5.8 mm
